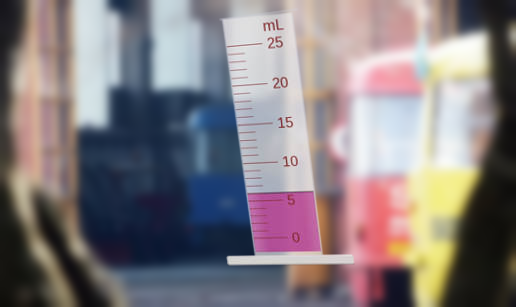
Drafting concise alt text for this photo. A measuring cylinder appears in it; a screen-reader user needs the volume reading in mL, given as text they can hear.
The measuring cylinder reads 6 mL
